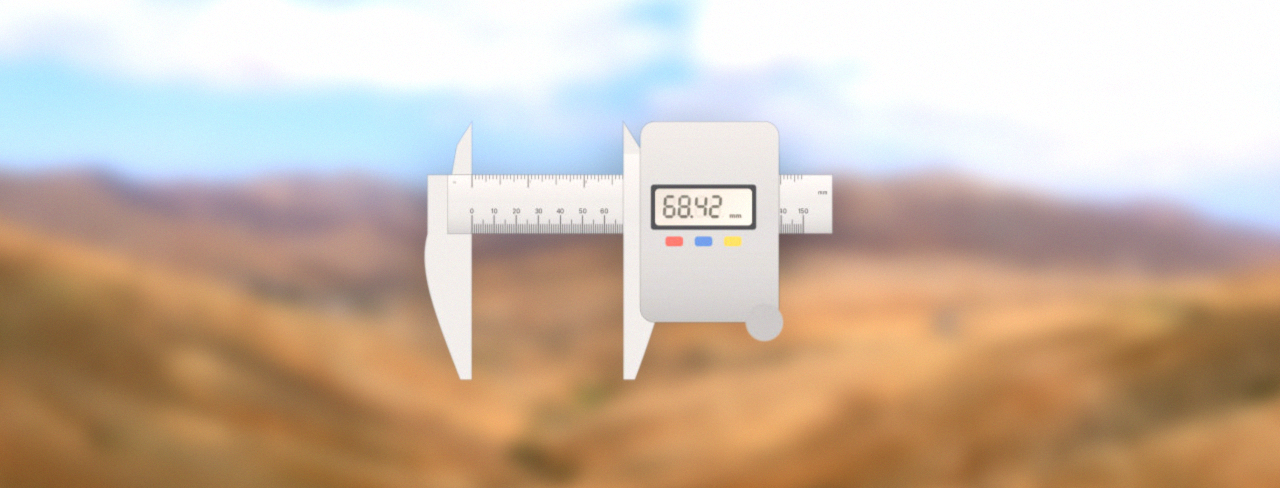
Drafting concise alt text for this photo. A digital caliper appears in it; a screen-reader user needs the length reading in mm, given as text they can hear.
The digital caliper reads 68.42 mm
